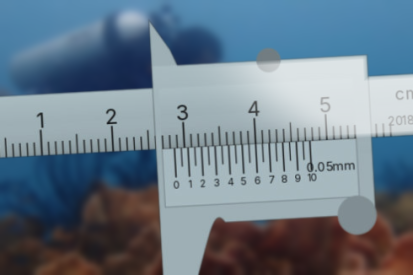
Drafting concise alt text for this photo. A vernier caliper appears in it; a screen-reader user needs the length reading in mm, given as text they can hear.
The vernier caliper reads 28.6 mm
